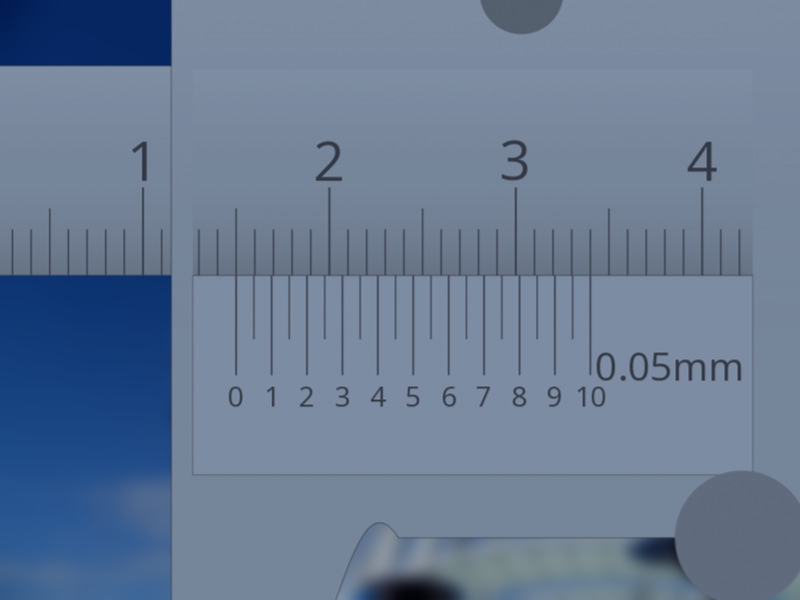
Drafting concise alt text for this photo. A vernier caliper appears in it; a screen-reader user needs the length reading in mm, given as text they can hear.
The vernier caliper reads 15.0 mm
